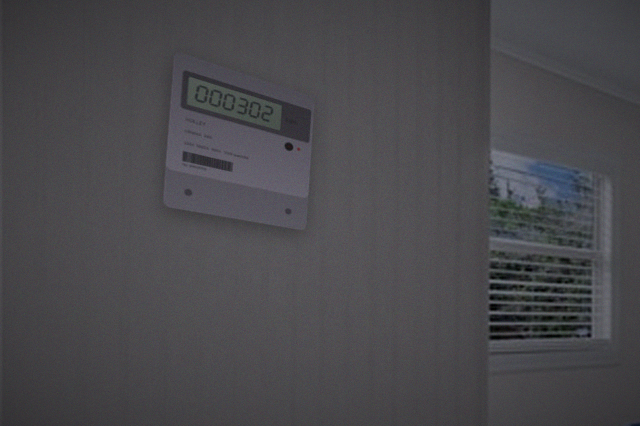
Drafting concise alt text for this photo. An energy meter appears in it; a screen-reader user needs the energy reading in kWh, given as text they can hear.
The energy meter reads 302 kWh
